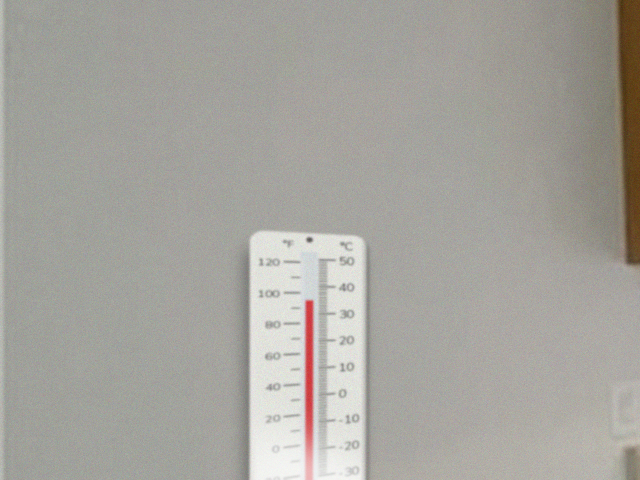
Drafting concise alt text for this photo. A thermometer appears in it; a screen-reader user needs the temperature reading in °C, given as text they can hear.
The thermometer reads 35 °C
